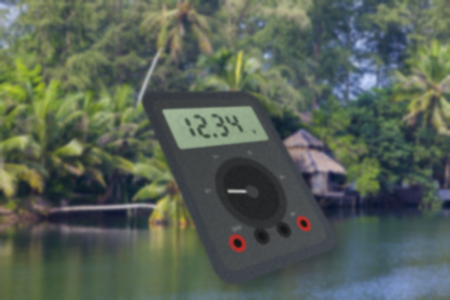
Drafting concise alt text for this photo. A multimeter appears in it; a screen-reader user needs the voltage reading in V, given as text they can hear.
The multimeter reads 12.34 V
